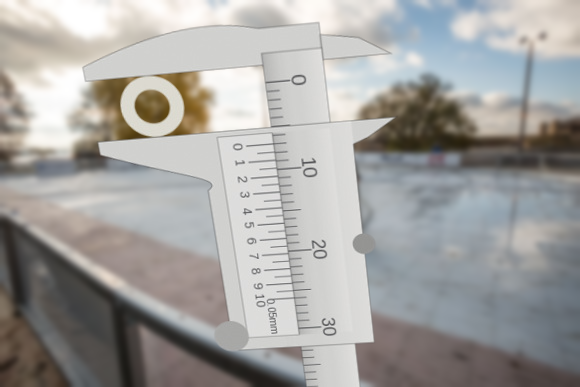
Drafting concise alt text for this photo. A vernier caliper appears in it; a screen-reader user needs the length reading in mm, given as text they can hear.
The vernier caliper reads 7.0 mm
